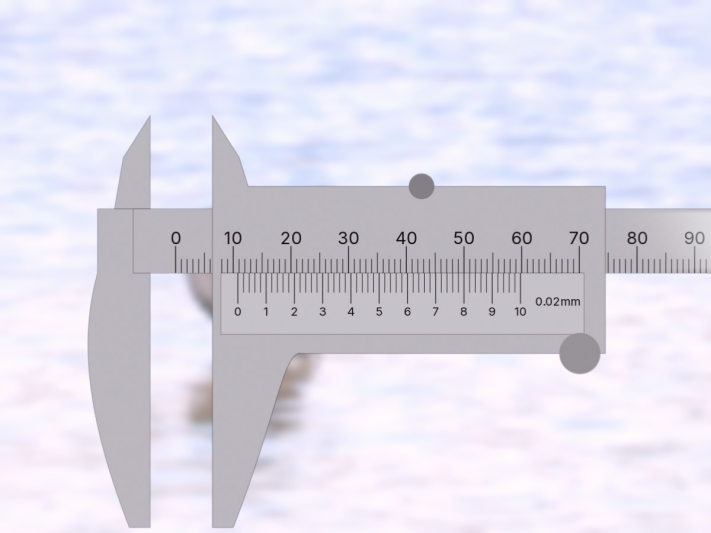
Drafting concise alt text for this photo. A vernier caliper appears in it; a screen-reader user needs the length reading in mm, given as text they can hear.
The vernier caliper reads 10.8 mm
